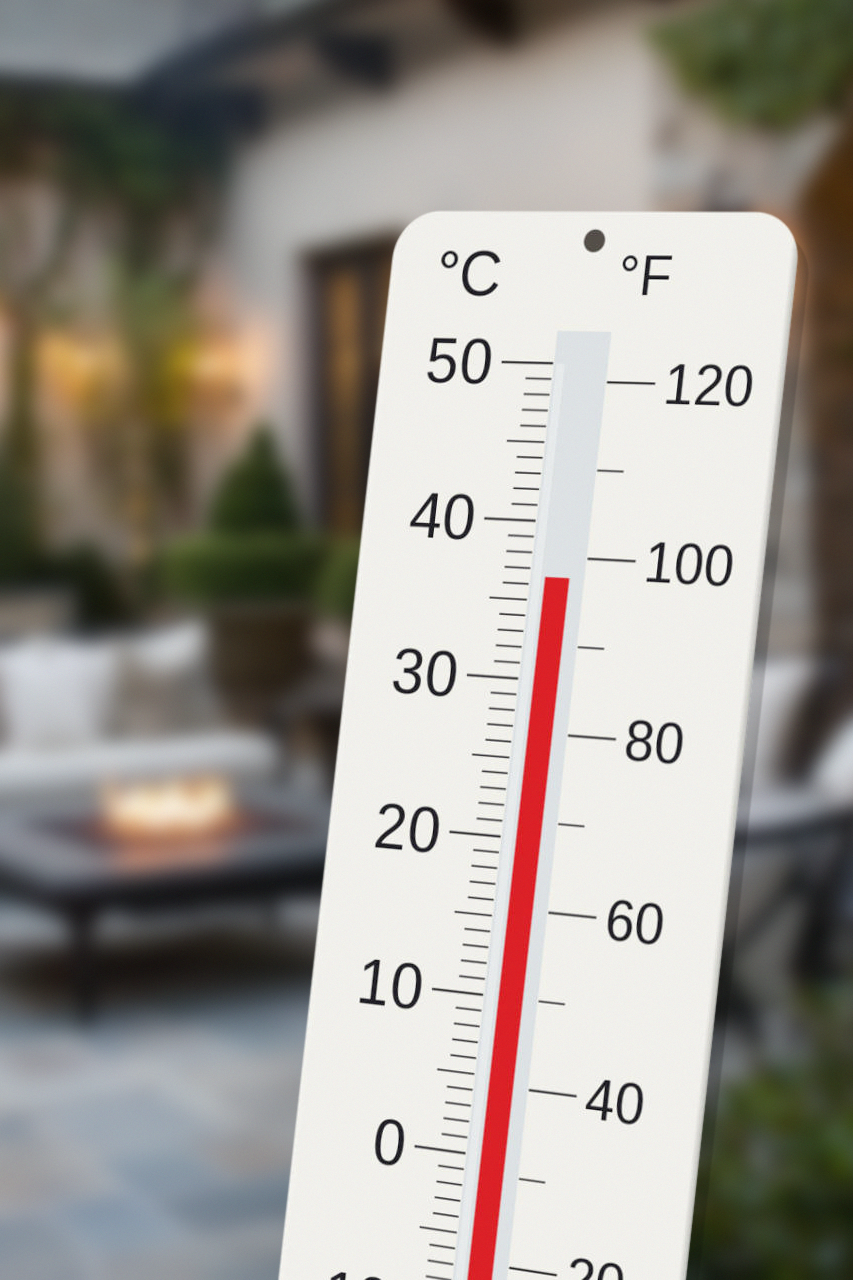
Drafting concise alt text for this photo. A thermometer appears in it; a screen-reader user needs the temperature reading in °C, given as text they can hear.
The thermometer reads 36.5 °C
